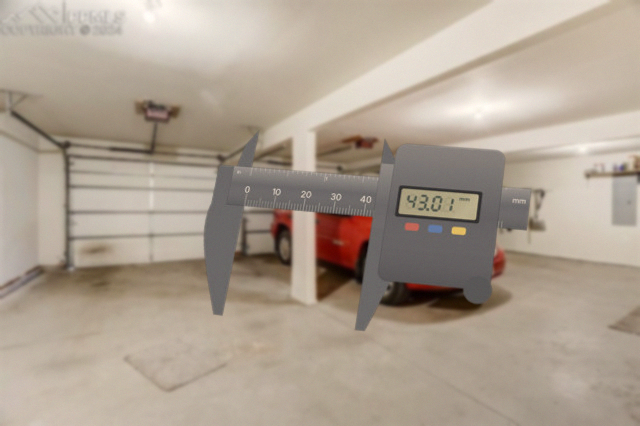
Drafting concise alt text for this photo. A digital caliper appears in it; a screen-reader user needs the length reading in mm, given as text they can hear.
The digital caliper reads 43.01 mm
